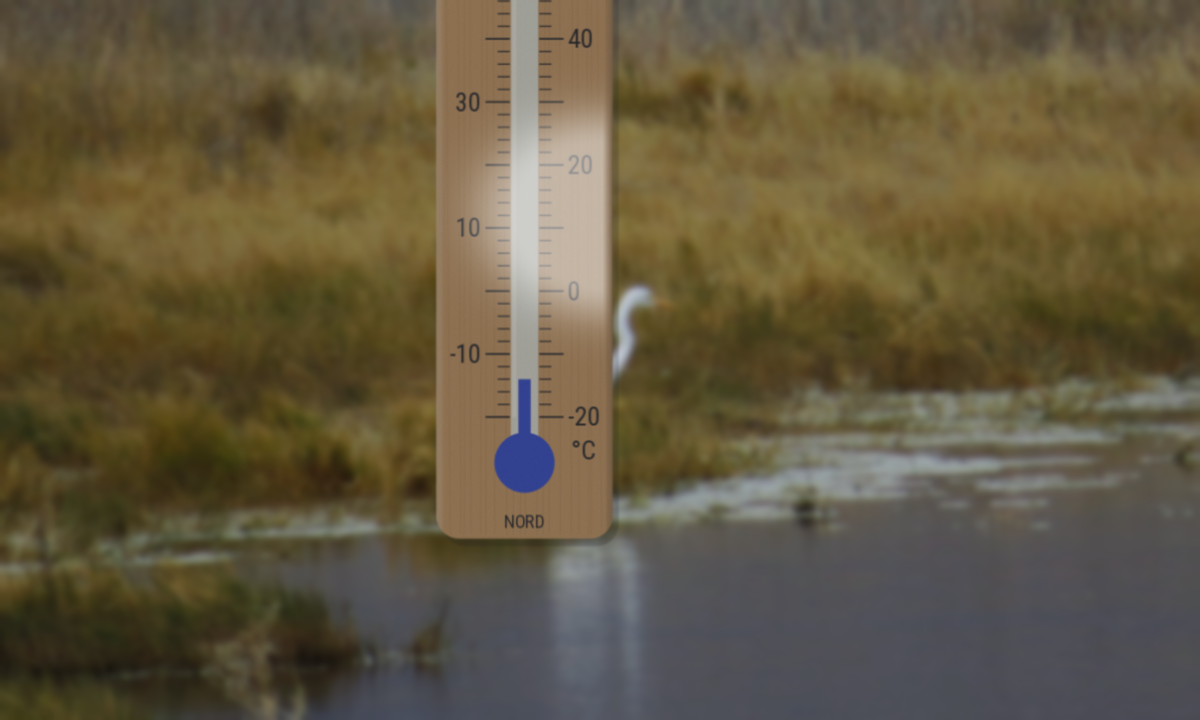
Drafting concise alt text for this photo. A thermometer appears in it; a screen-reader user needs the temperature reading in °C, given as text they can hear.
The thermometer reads -14 °C
